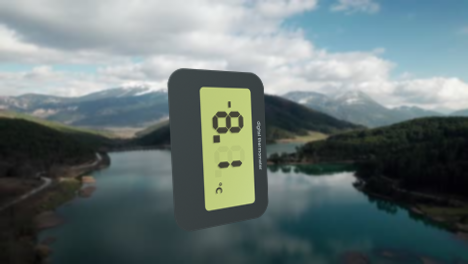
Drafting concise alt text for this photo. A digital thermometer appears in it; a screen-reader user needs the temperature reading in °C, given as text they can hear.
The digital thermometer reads -8.1 °C
